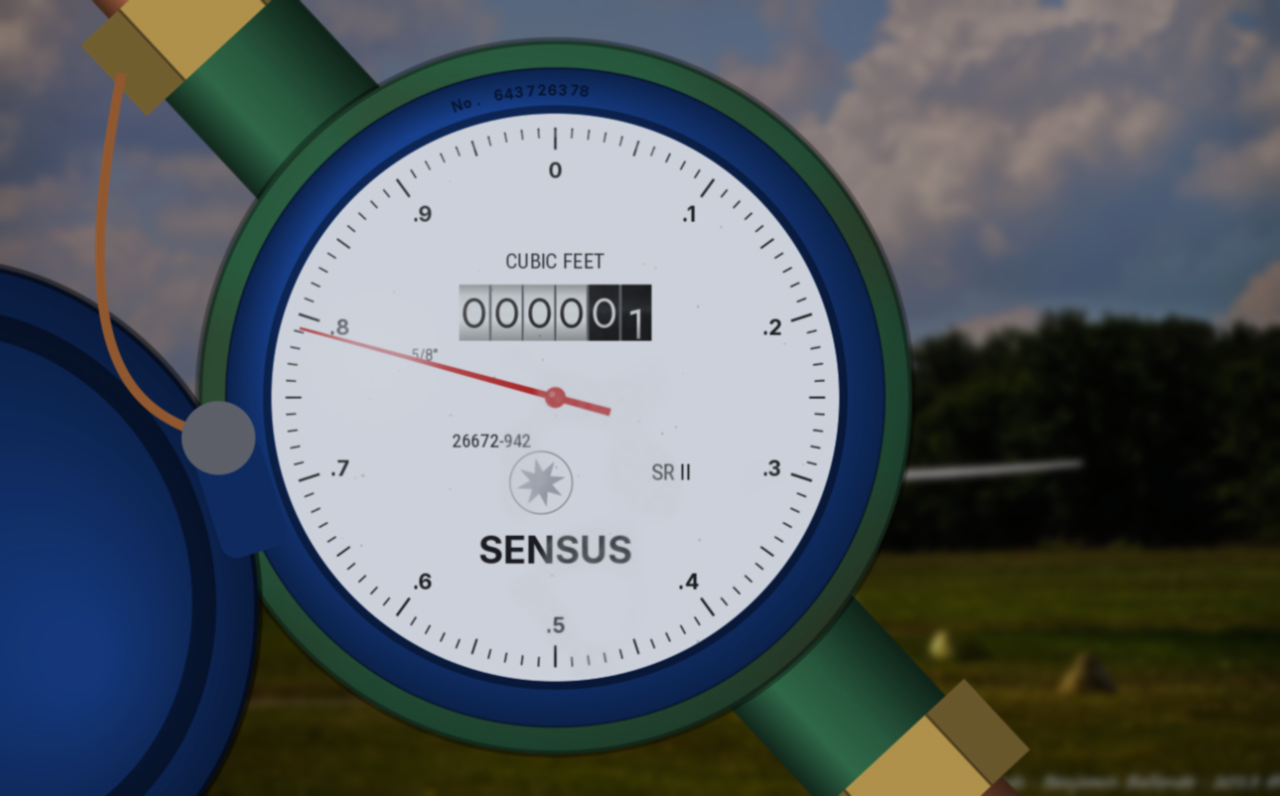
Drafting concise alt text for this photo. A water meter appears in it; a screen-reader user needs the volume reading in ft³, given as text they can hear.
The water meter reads 0.79 ft³
